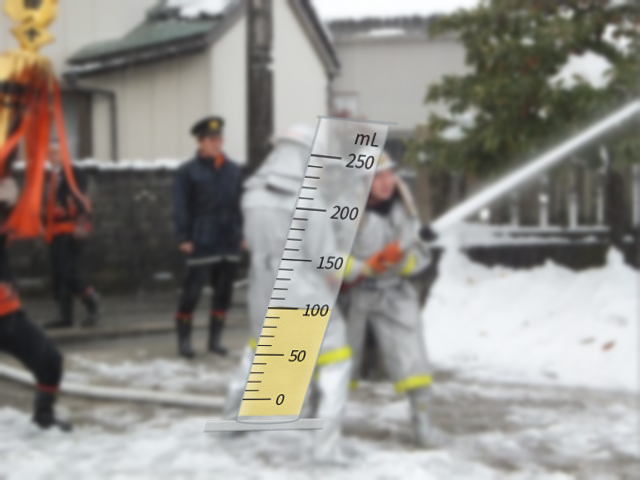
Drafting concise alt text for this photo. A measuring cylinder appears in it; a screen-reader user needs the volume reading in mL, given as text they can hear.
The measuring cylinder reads 100 mL
